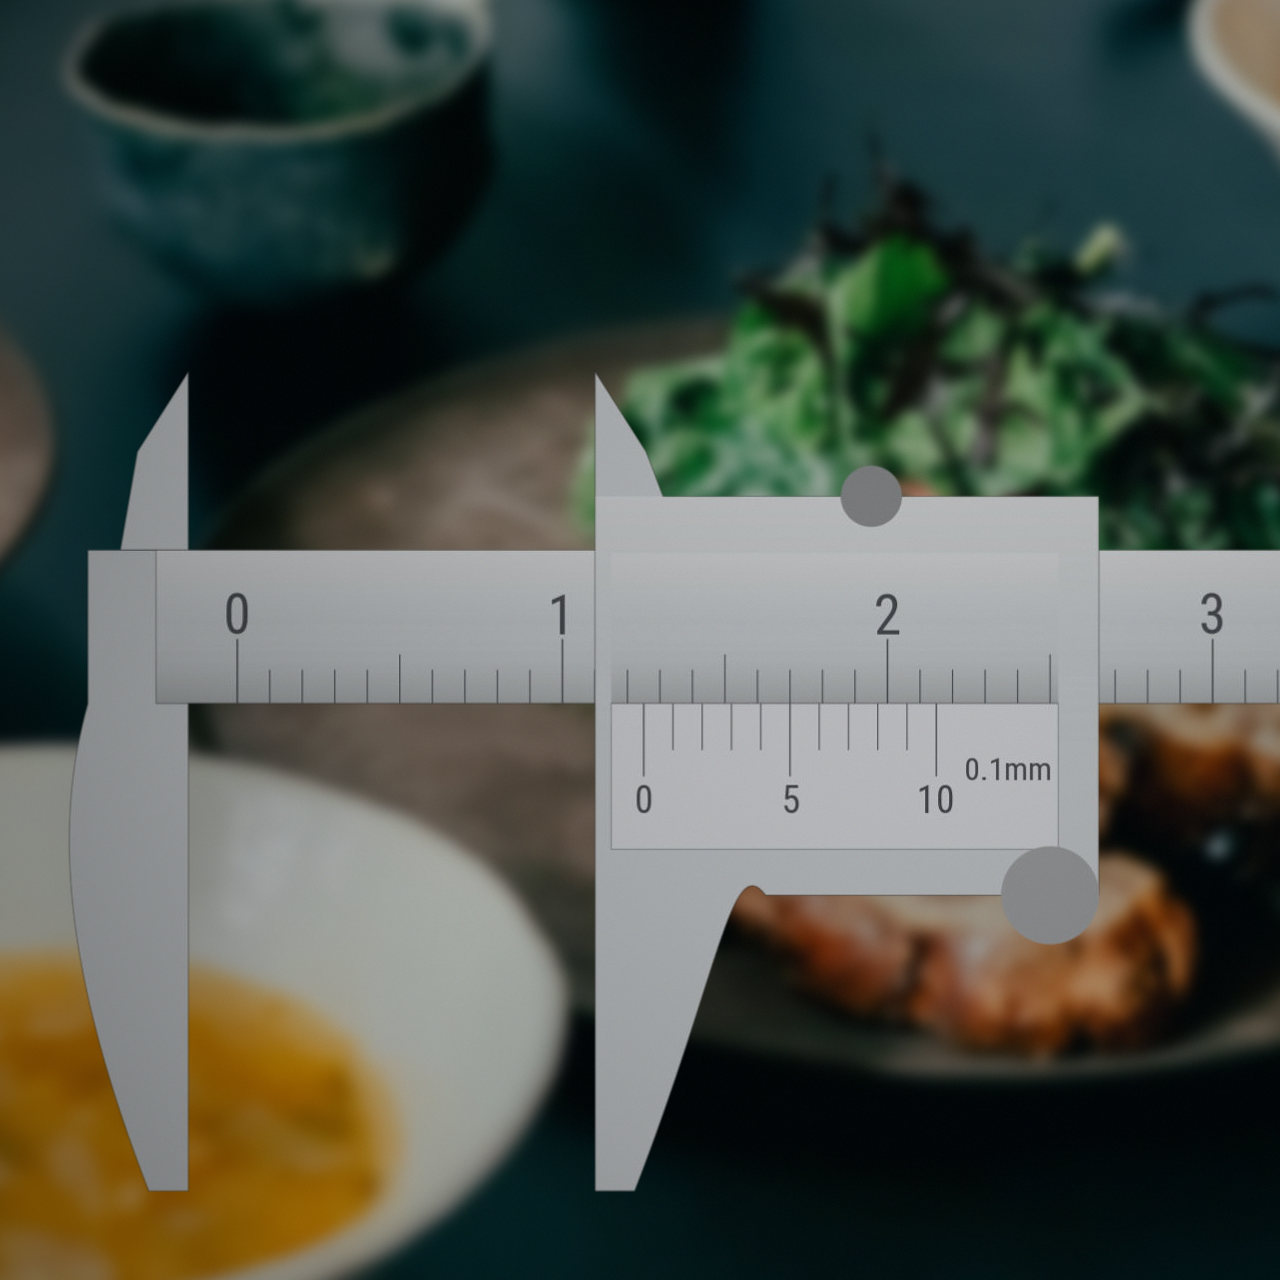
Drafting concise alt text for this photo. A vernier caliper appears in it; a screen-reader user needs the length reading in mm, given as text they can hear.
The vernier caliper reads 12.5 mm
